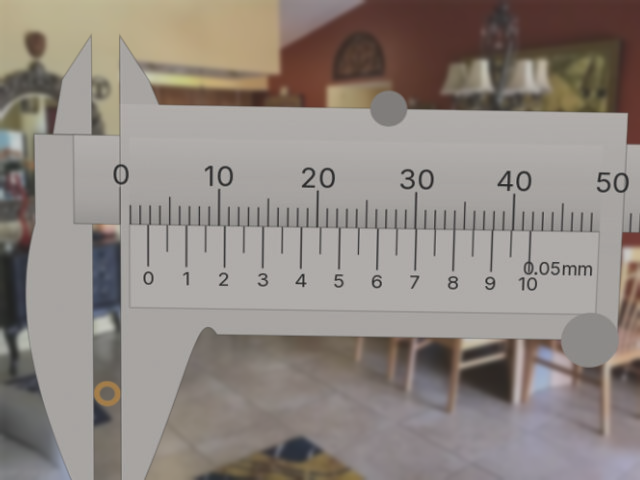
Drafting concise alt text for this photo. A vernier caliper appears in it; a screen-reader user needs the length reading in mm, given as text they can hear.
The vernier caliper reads 2.8 mm
